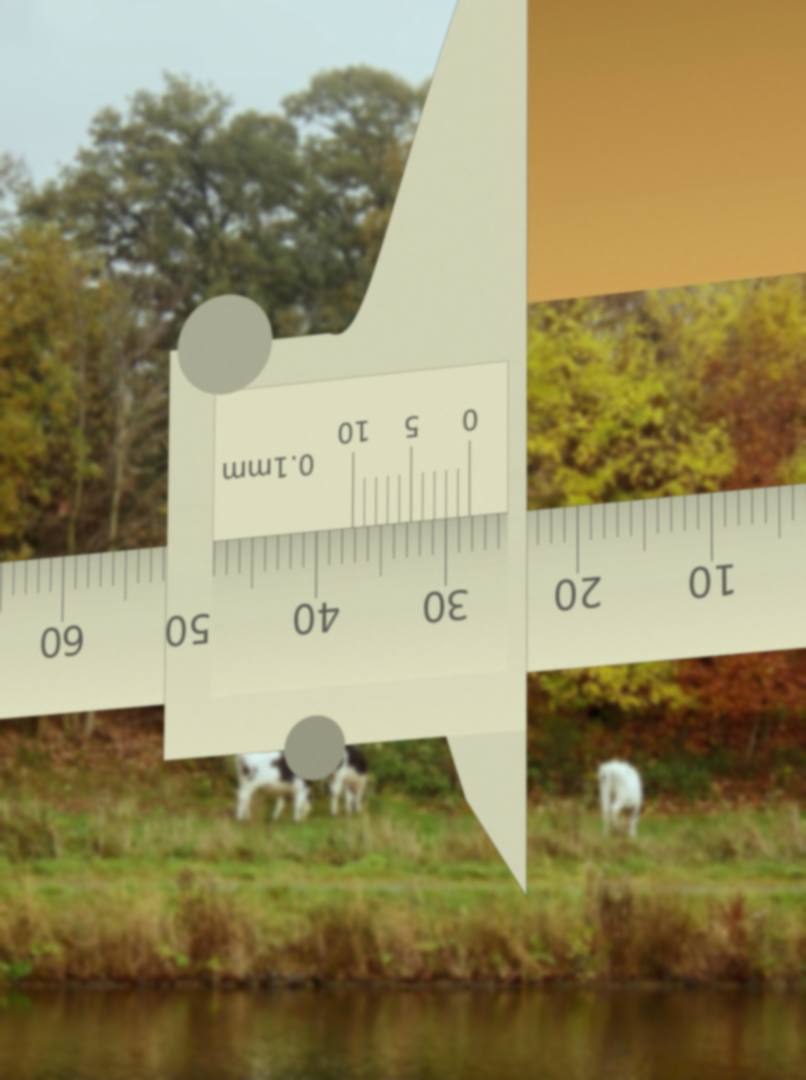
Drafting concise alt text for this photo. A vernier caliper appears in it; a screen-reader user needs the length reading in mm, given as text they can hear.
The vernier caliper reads 28.2 mm
